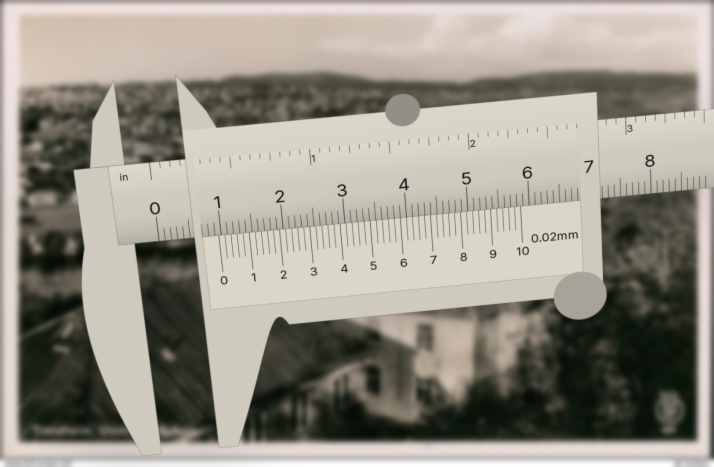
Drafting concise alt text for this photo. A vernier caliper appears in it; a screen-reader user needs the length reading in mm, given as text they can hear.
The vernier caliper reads 9.6 mm
